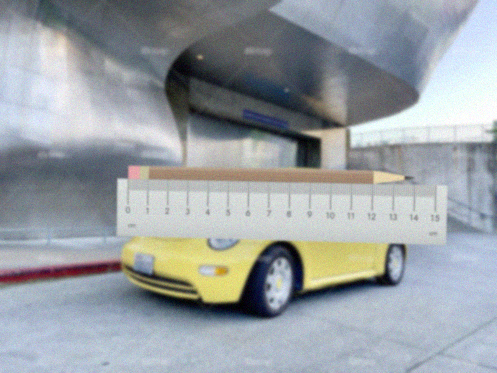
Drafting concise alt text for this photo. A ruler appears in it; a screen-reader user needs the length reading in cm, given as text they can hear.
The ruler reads 14 cm
